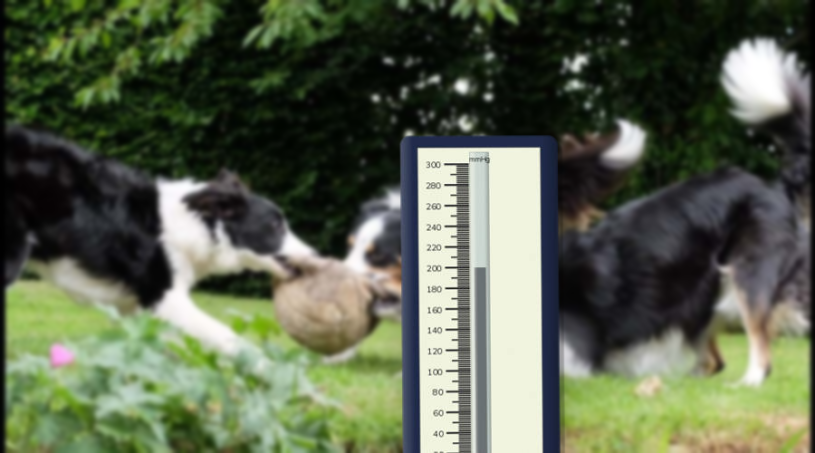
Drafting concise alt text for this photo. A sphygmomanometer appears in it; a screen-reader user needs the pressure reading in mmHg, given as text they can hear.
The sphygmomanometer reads 200 mmHg
